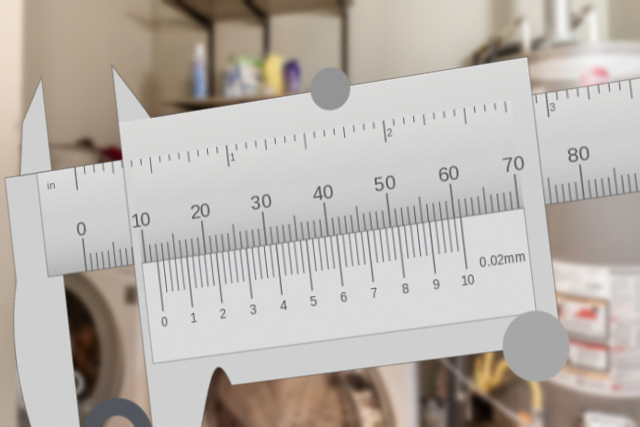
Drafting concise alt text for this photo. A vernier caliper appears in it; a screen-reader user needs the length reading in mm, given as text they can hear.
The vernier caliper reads 12.0 mm
